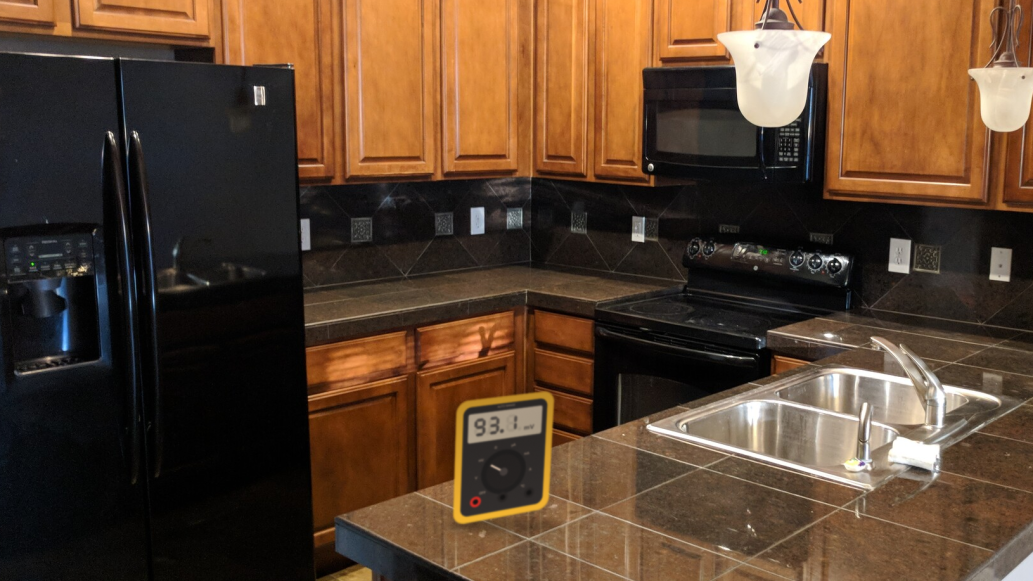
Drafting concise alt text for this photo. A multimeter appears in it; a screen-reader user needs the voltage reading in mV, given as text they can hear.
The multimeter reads 93.1 mV
